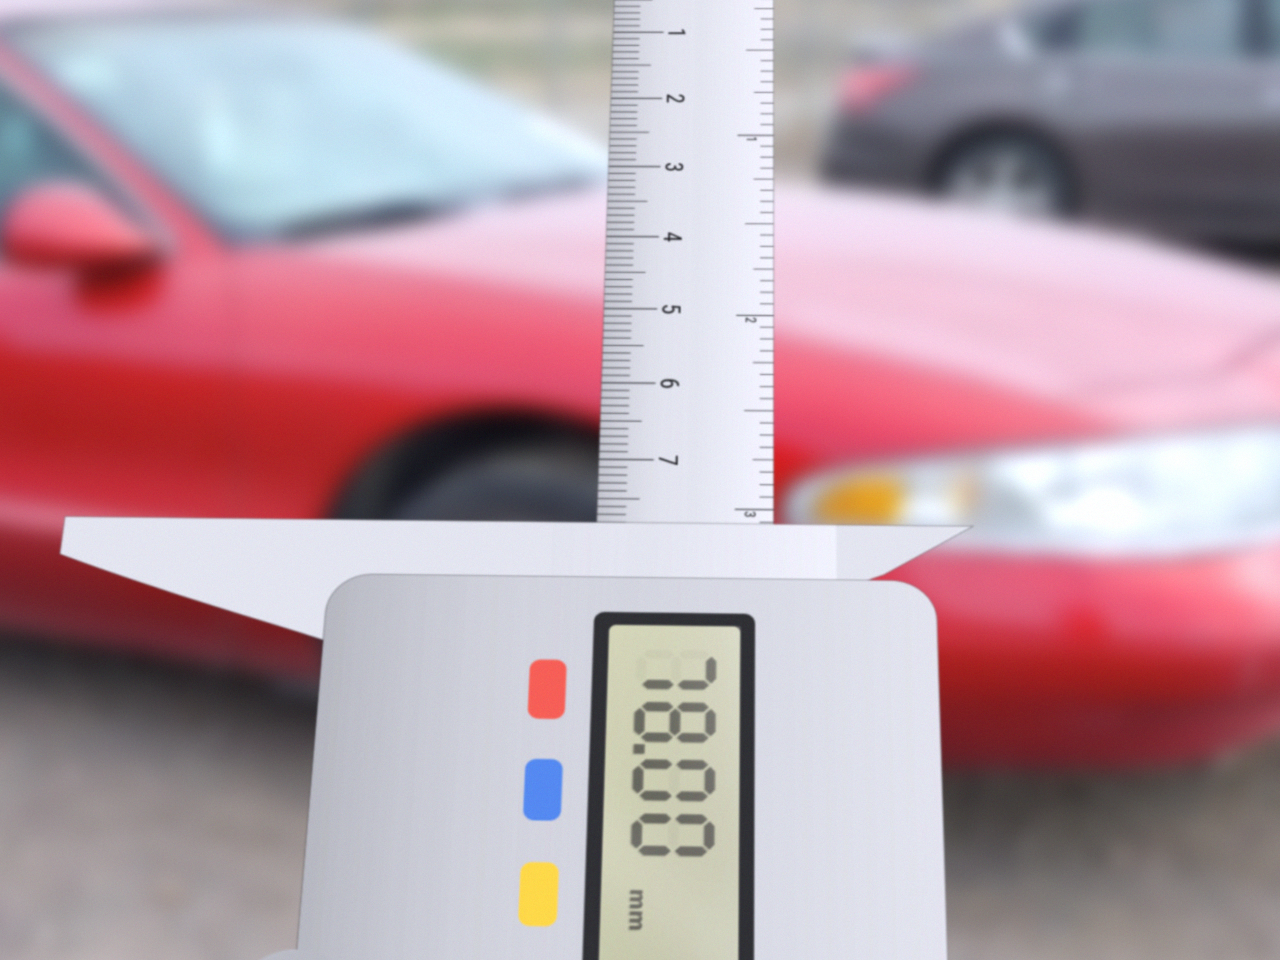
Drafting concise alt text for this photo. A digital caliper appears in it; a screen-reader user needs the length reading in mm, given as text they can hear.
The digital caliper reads 78.00 mm
